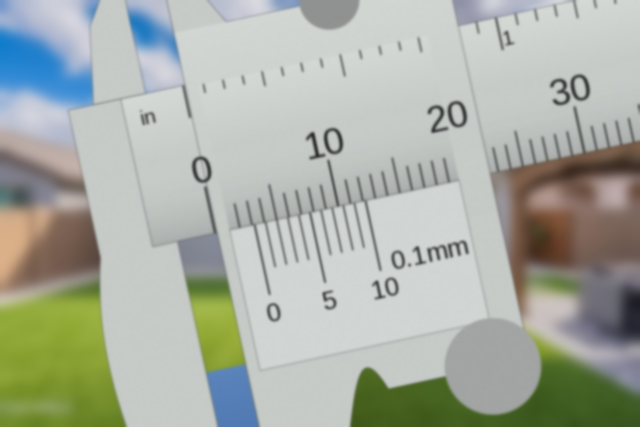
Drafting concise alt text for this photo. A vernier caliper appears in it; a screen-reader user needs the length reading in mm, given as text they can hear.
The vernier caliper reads 3.2 mm
